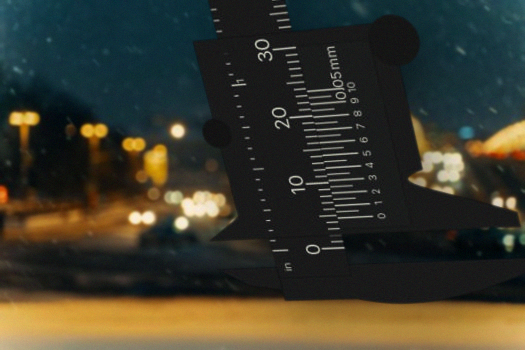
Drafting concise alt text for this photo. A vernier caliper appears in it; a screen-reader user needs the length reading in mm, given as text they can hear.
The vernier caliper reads 4.6 mm
